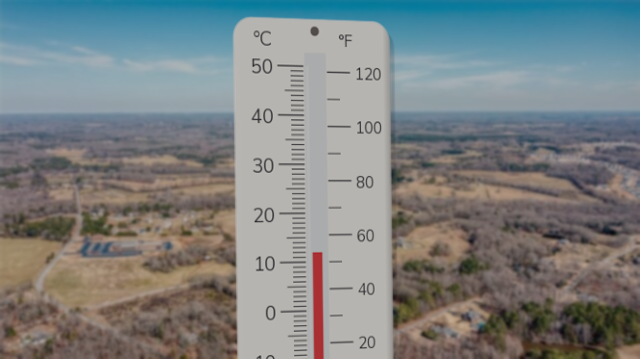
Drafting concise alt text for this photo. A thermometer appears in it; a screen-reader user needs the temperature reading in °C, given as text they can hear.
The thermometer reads 12 °C
